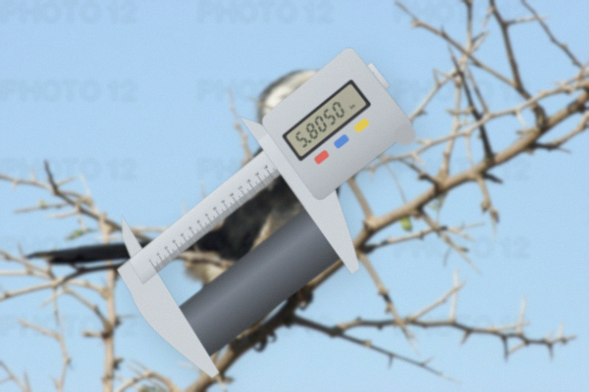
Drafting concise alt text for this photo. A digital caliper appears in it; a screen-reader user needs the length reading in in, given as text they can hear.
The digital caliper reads 5.8050 in
